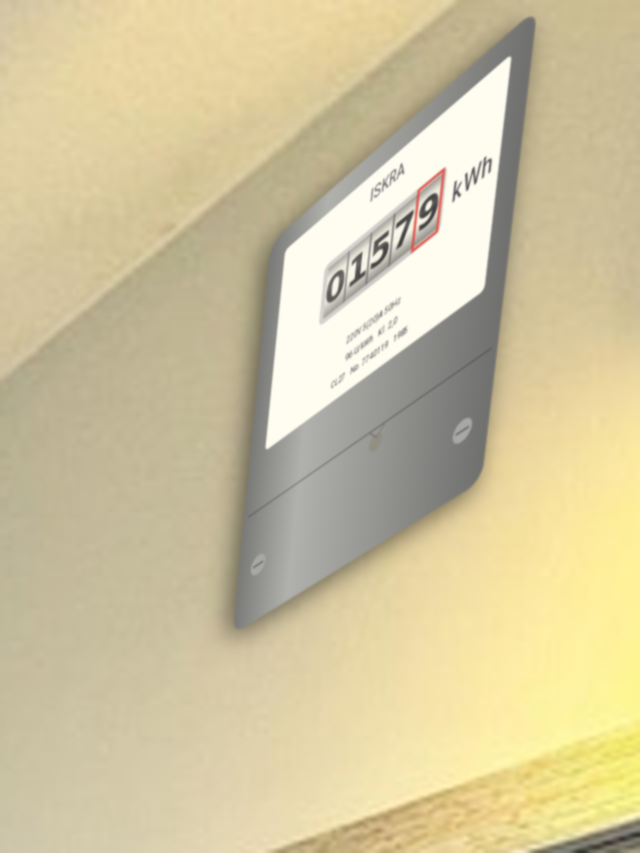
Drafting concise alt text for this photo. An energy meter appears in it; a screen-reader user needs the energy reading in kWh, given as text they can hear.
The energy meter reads 157.9 kWh
